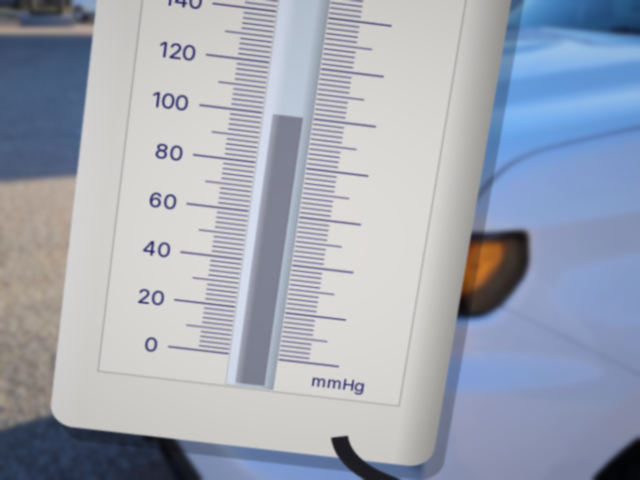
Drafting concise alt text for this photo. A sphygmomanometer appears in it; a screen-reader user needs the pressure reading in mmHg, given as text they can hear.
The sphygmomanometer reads 100 mmHg
